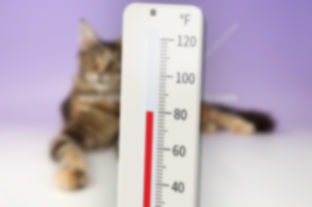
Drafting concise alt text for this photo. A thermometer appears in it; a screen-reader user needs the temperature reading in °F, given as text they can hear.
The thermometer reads 80 °F
